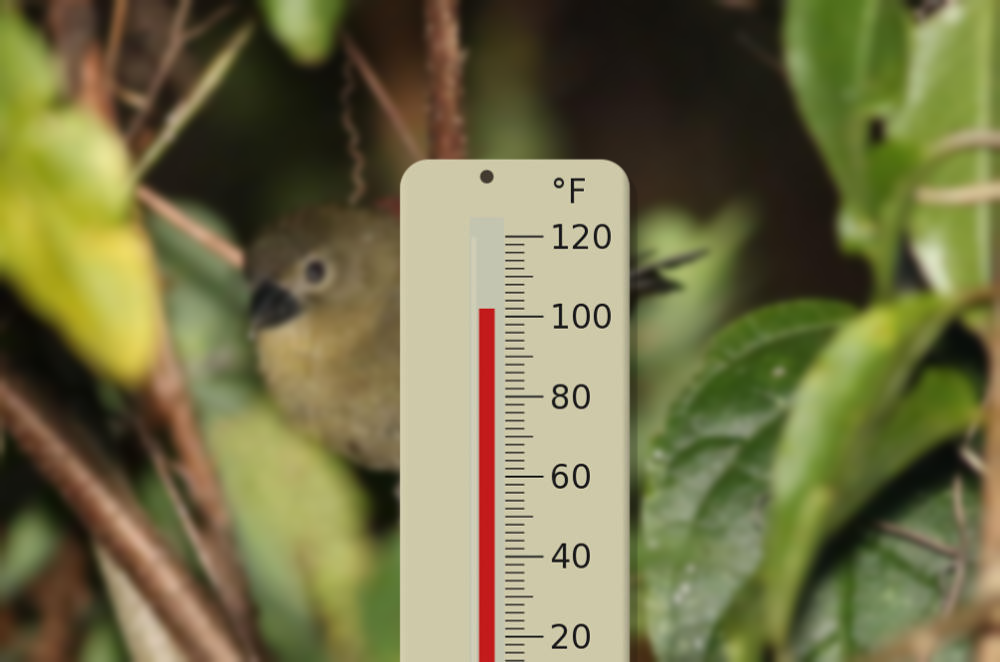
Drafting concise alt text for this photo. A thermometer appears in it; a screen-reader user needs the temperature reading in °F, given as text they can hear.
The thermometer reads 102 °F
